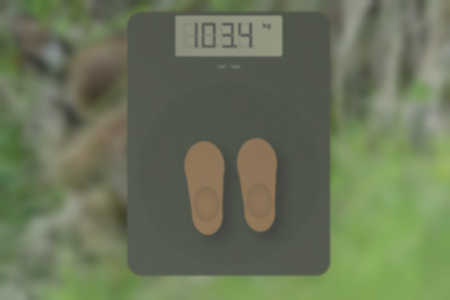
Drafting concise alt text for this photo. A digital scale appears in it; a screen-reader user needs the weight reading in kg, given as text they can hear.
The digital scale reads 103.4 kg
